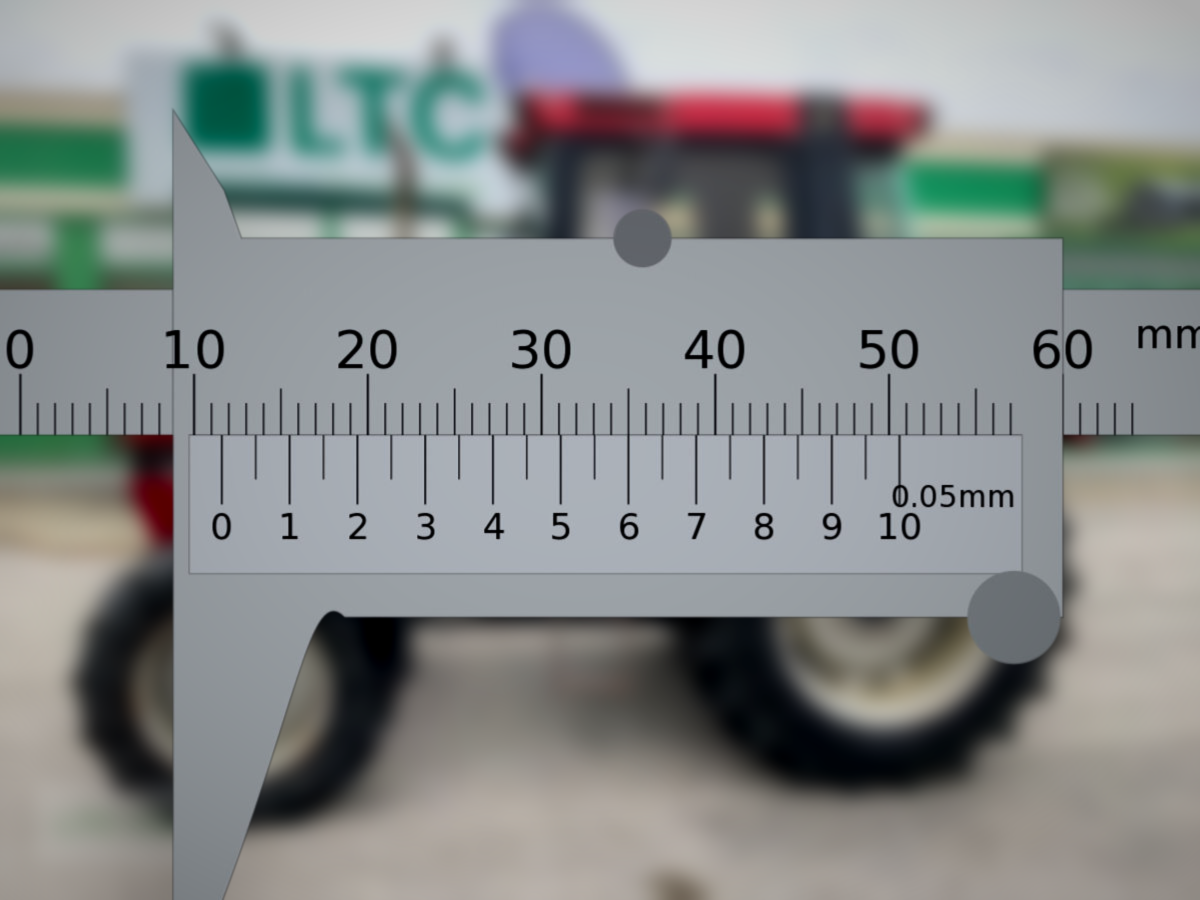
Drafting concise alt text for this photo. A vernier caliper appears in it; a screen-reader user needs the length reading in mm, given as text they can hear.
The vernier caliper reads 11.6 mm
